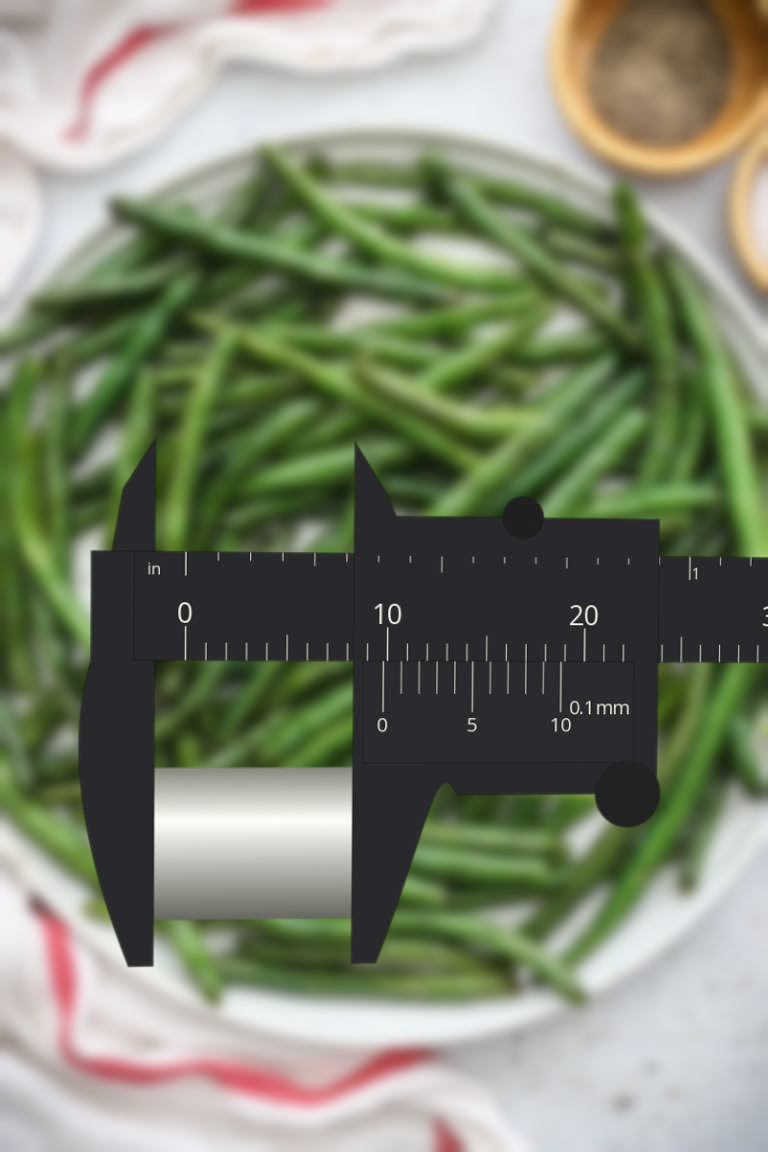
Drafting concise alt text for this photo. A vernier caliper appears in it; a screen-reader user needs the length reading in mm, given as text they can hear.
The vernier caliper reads 9.8 mm
